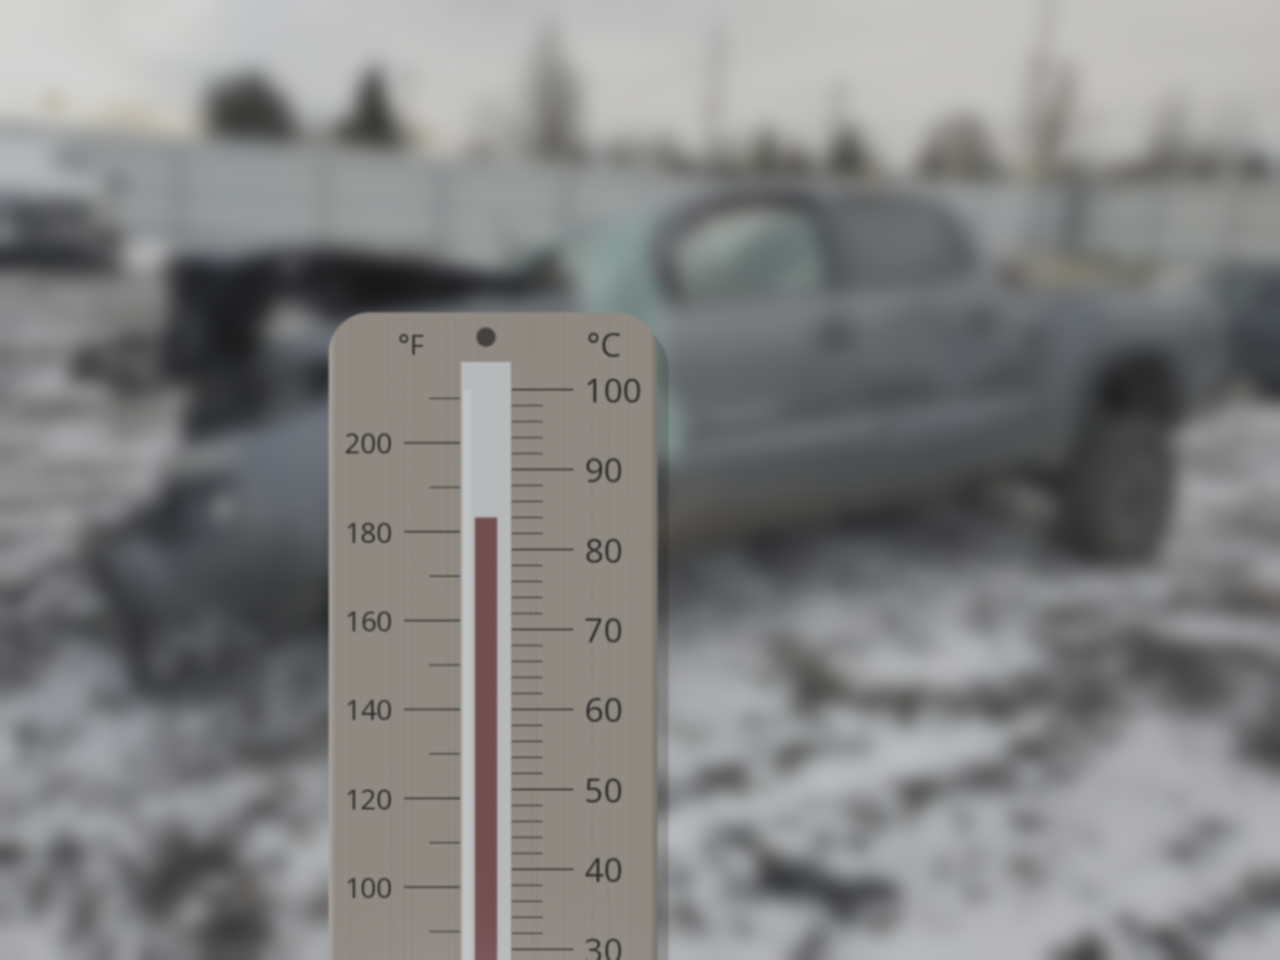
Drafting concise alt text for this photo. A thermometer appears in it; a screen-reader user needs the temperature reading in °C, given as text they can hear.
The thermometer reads 84 °C
